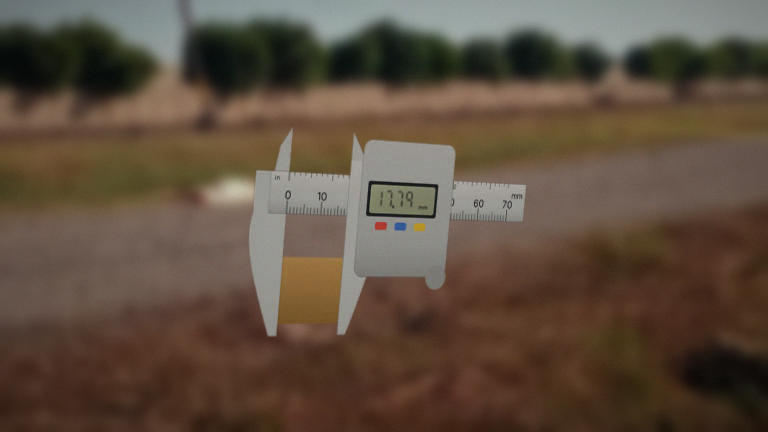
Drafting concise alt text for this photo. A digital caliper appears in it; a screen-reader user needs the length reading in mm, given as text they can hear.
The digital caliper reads 17.79 mm
